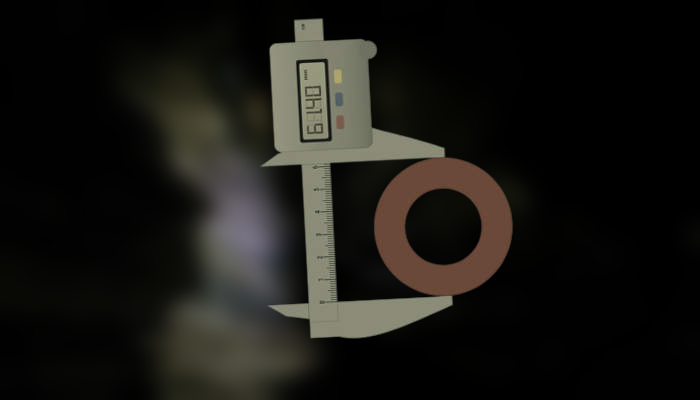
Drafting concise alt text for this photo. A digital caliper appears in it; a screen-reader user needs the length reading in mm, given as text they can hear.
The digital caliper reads 61.40 mm
